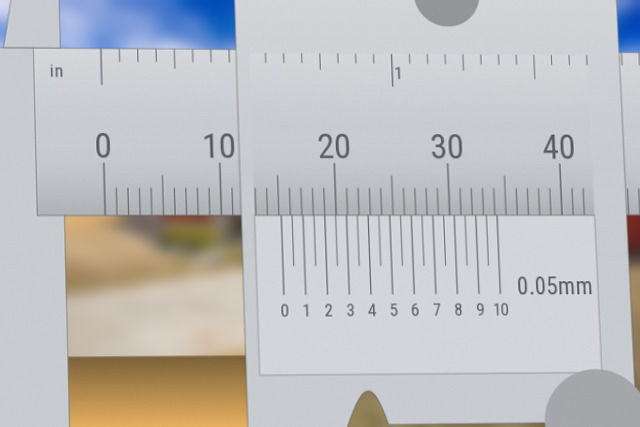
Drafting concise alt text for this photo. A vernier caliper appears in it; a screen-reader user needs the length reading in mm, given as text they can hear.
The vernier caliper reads 15.2 mm
